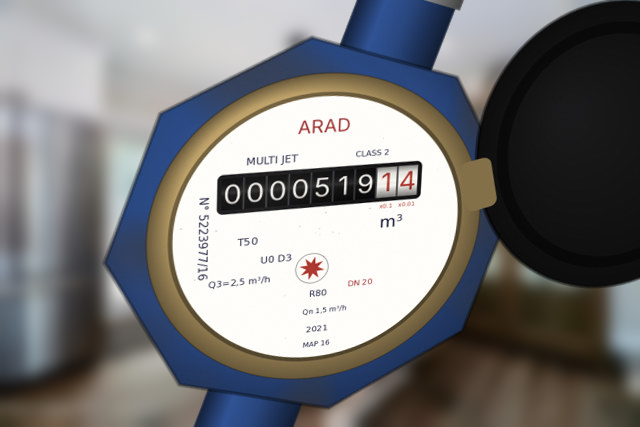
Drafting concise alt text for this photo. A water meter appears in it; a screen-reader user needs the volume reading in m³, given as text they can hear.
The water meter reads 519.14 m³
